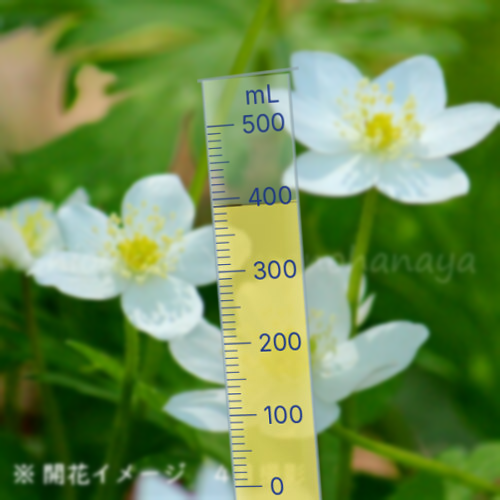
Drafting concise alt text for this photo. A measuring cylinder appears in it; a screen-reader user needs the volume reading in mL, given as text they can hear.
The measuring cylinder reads 390 mL
